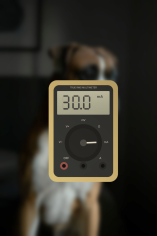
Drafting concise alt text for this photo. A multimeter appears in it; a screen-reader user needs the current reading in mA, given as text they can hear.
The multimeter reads 30.0 mA
